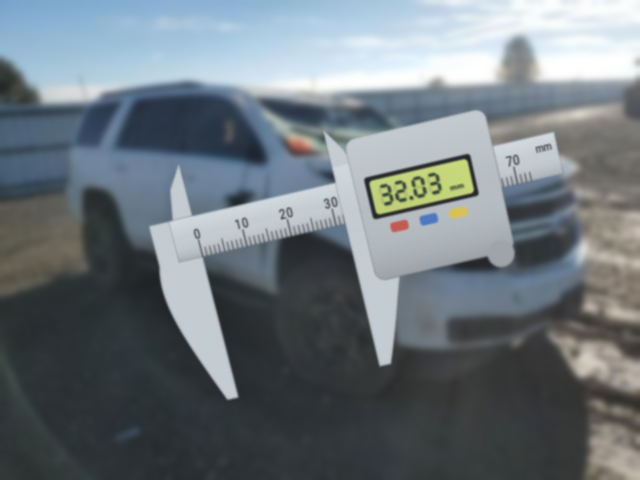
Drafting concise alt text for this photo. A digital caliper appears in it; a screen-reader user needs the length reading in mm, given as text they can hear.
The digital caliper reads 32.03 mm
